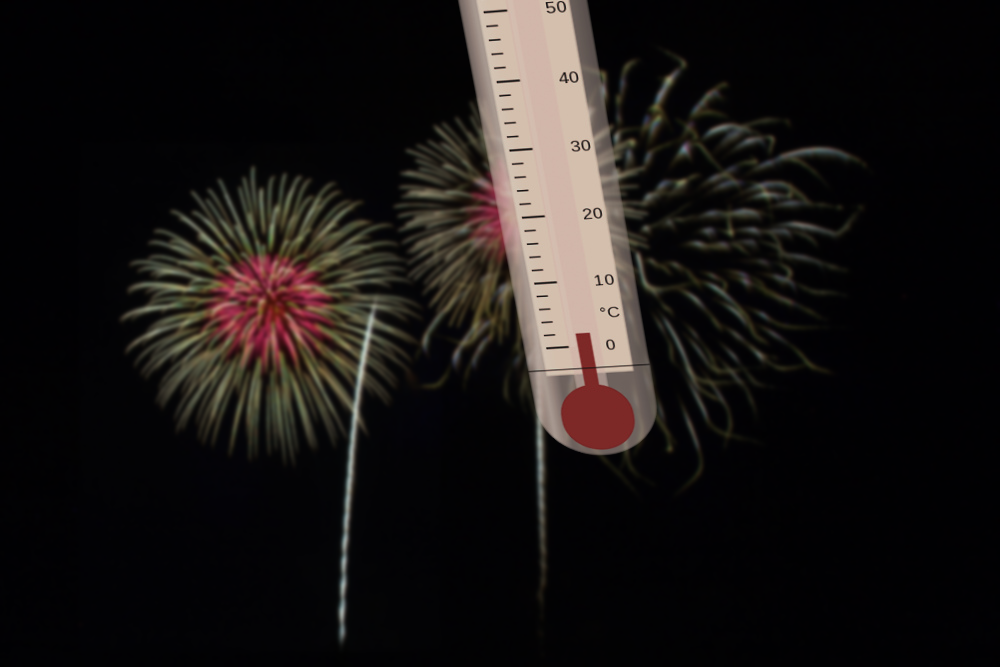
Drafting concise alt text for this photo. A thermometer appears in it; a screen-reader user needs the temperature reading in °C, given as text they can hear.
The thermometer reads 2 °C
